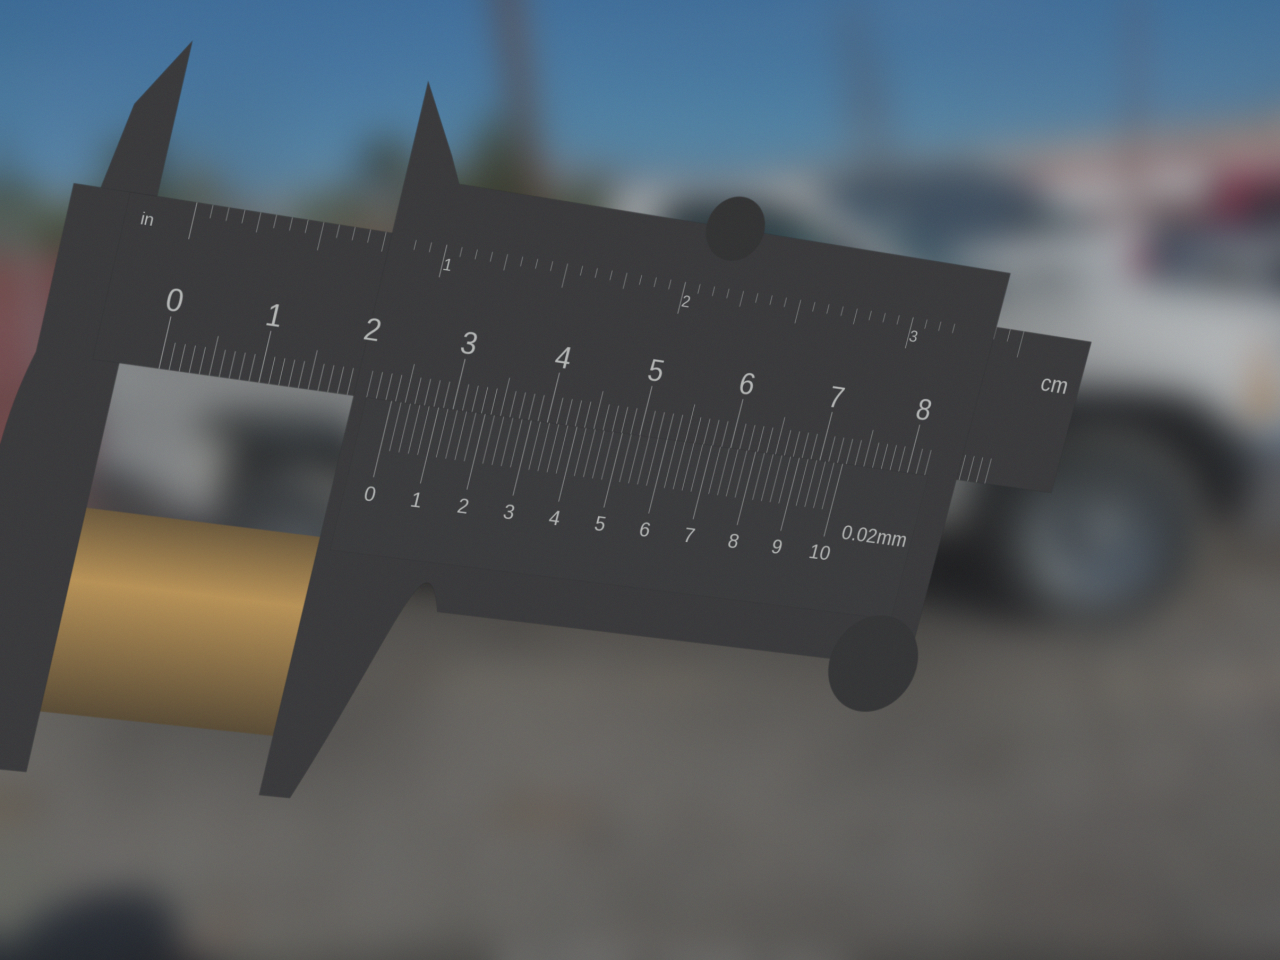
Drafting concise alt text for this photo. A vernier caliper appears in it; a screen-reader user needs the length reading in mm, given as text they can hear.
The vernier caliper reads 23.6 mm
